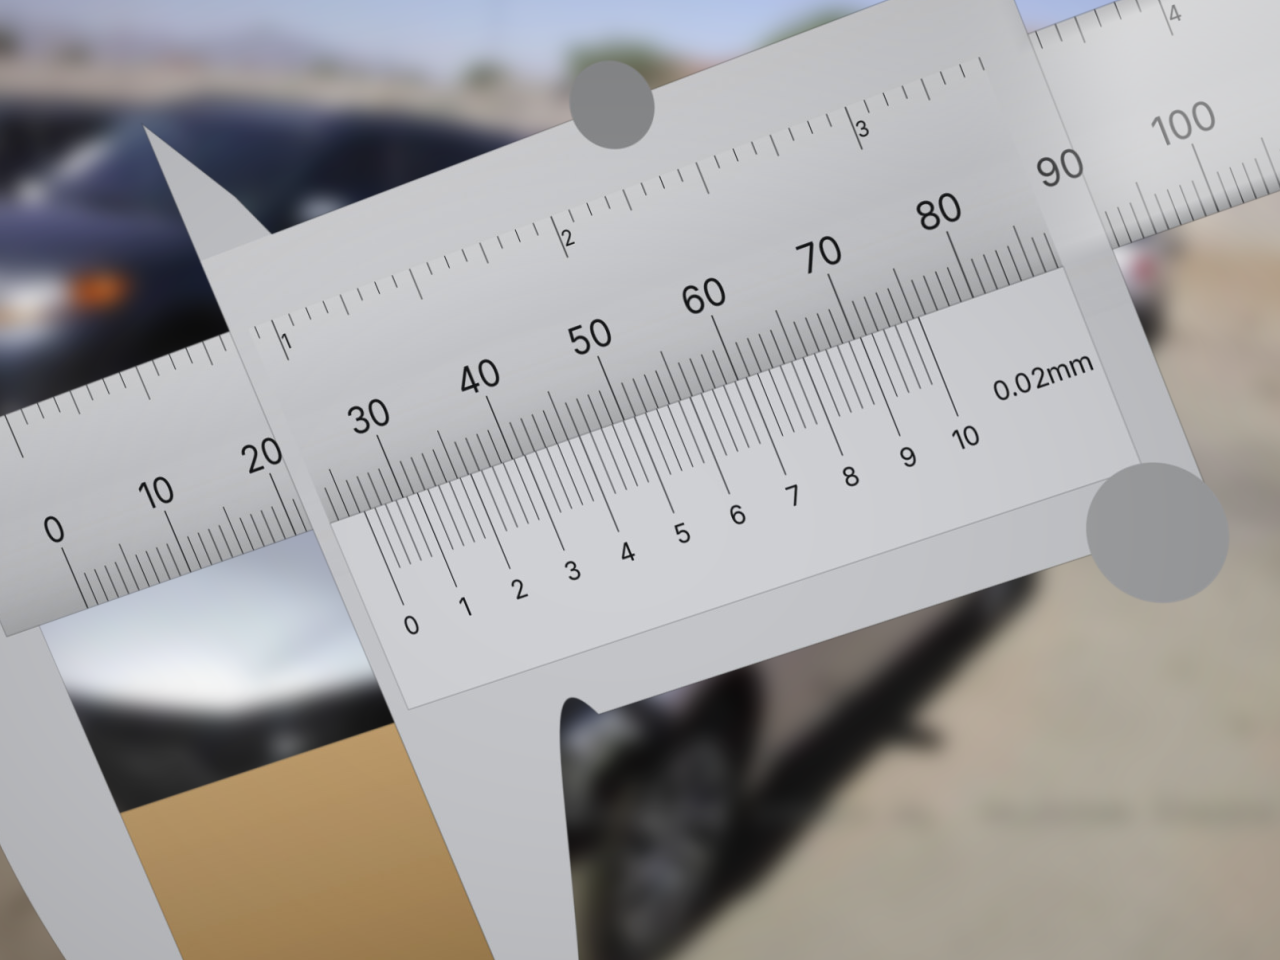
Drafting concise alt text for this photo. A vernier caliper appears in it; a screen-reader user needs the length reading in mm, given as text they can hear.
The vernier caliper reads 26.4 mm
